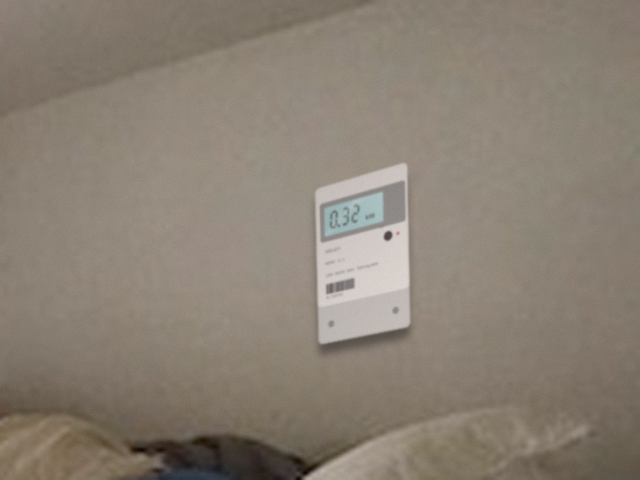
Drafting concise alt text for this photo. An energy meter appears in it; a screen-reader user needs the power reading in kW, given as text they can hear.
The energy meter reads 0.32 kW
